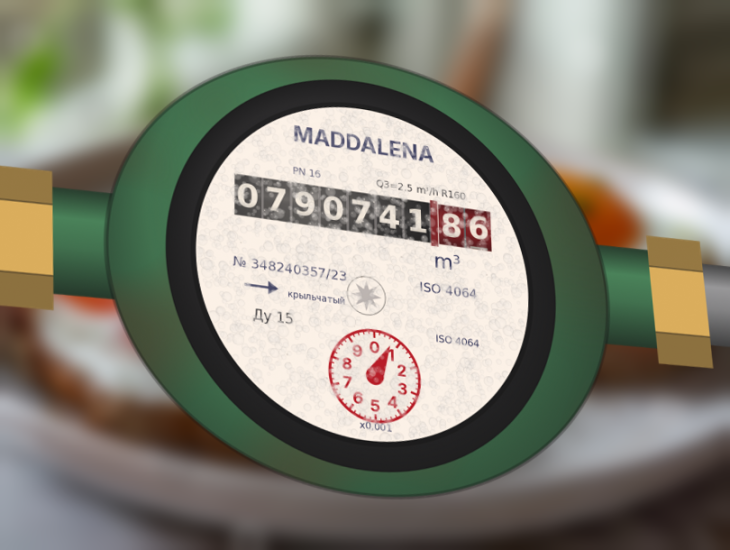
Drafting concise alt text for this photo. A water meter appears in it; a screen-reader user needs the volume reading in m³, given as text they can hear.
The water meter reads 790741.860 m³
